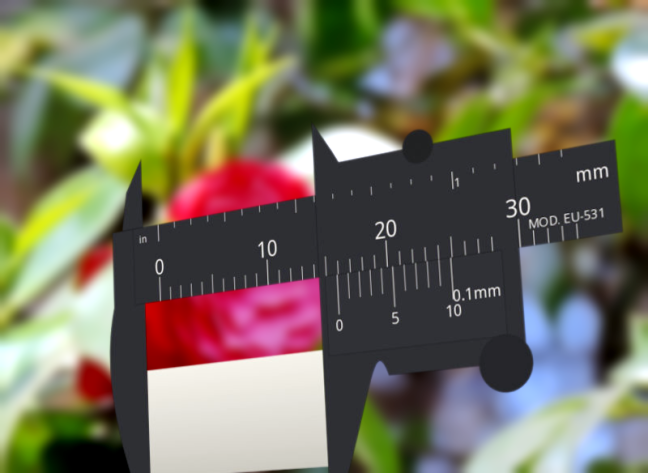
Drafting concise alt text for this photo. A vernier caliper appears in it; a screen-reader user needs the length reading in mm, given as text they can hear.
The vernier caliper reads 15.9 mm
